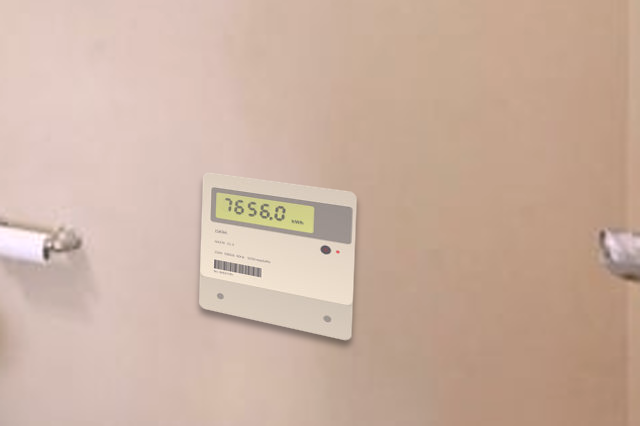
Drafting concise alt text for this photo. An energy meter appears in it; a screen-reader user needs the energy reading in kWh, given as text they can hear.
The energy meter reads 7656.0 kWh
